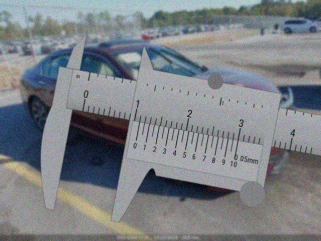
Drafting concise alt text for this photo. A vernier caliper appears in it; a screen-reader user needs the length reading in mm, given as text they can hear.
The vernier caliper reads 11.0 mm
